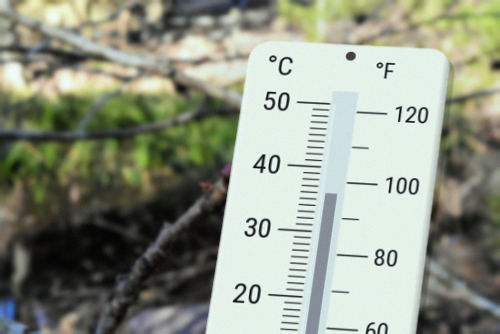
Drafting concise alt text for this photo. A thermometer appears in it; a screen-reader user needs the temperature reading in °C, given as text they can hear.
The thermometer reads 36 °C
